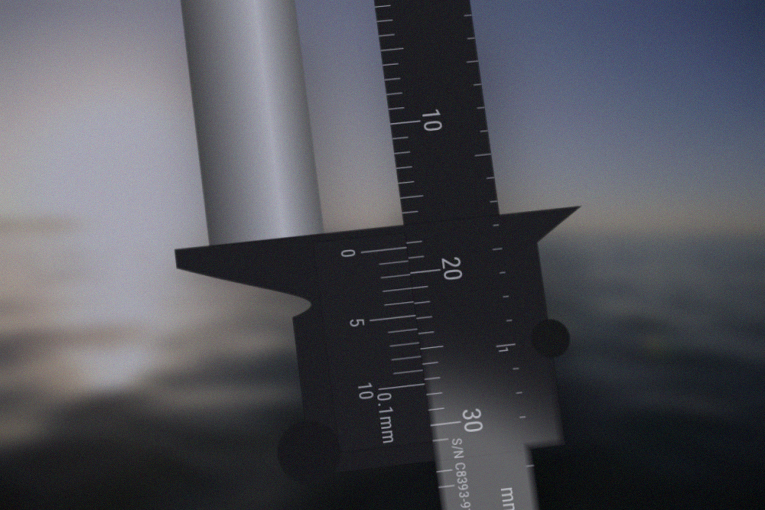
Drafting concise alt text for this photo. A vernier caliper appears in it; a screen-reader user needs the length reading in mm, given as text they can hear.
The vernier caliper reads 18.3 mm
